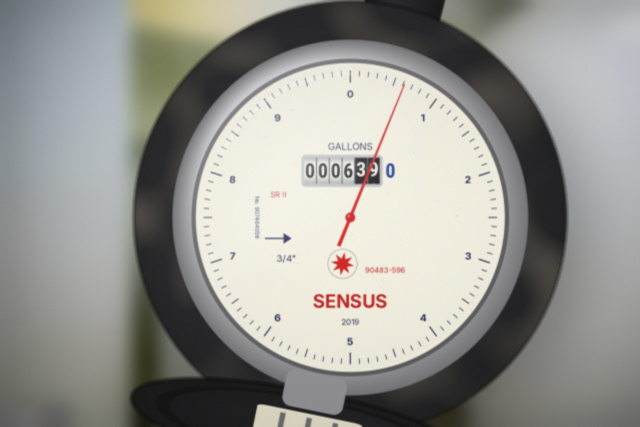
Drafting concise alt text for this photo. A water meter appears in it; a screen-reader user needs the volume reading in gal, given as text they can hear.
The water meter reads 6390.6 gal
